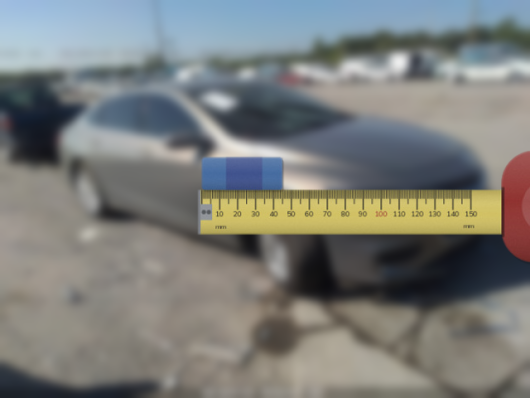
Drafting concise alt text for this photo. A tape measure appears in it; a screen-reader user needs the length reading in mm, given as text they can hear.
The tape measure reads 45 mm
